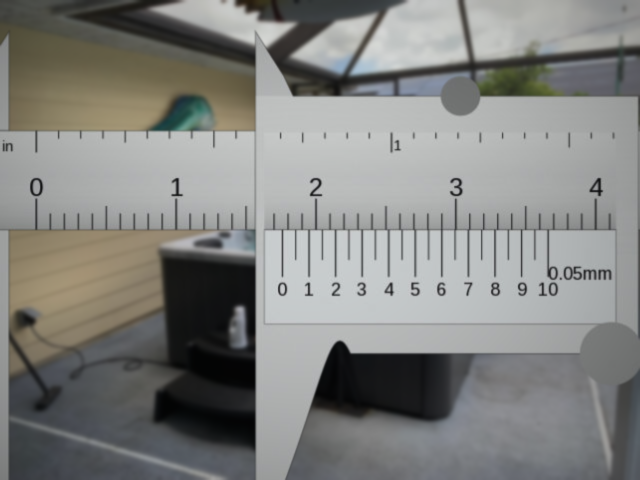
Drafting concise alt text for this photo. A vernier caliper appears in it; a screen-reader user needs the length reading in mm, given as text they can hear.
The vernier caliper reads 17.6 mm
